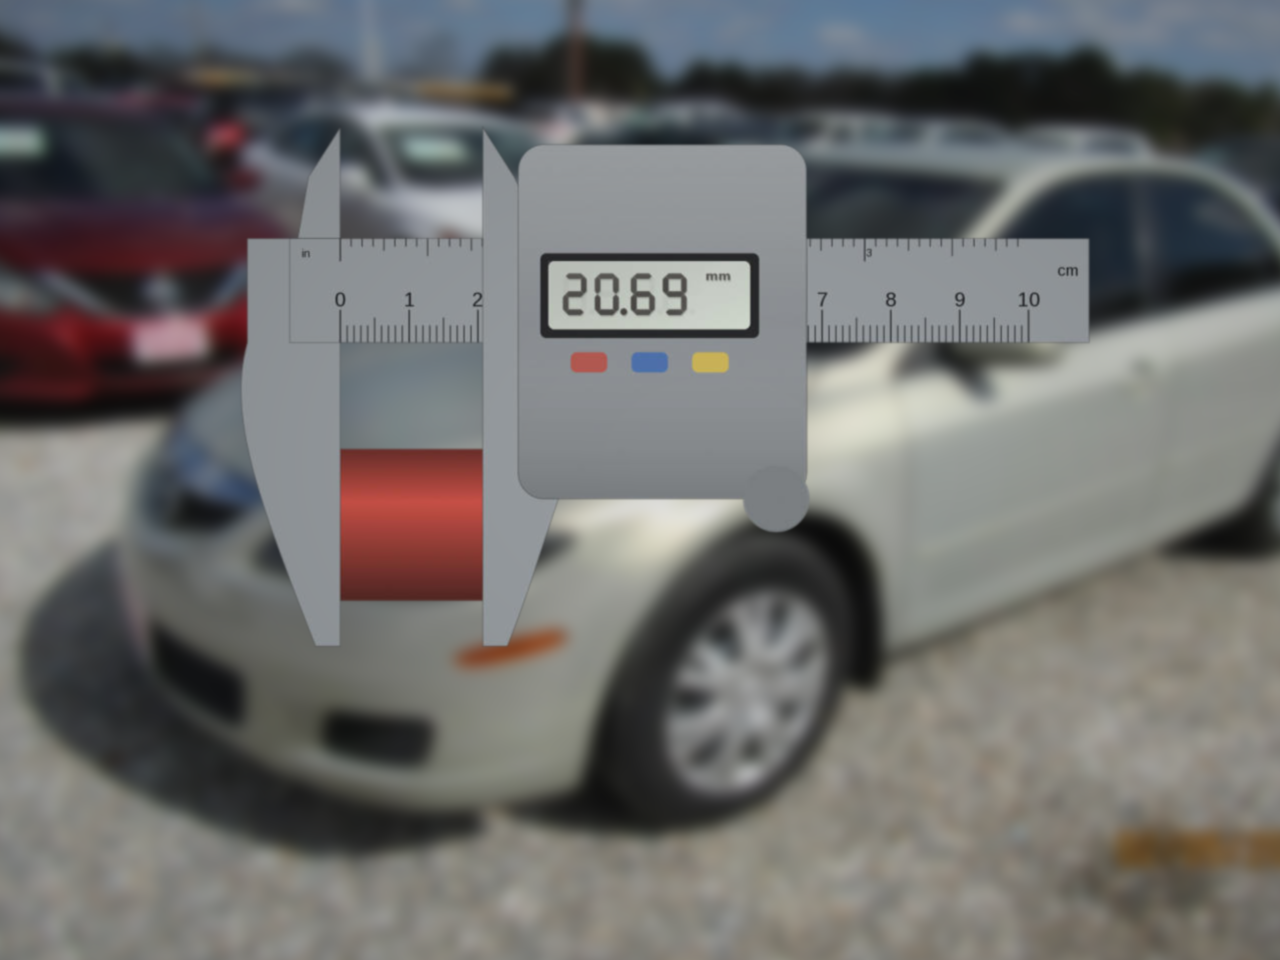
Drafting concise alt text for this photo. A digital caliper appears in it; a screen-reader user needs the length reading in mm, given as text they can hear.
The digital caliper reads 20.69 mm
